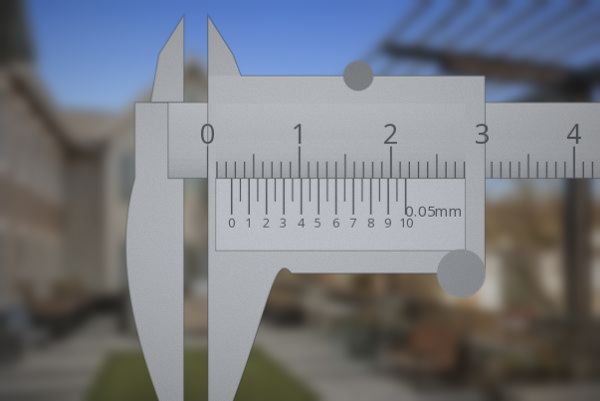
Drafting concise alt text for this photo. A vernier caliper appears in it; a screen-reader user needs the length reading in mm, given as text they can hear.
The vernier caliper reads 2.6 mm
